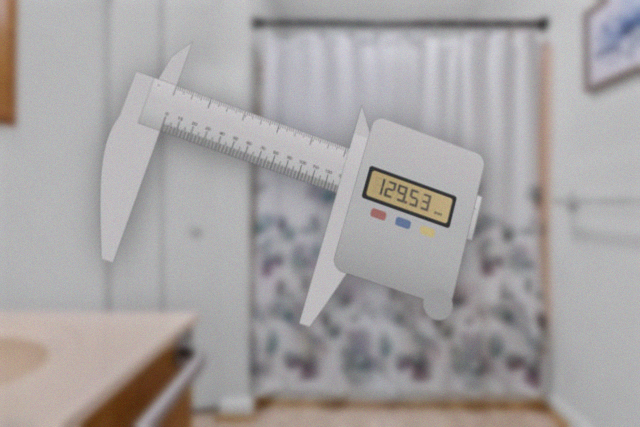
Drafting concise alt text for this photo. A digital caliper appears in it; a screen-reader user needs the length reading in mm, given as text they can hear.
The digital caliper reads 129.53 mm
